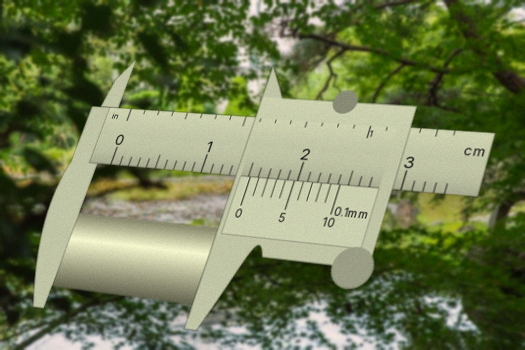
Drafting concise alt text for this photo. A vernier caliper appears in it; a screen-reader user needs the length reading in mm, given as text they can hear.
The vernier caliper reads 15.2 mm
